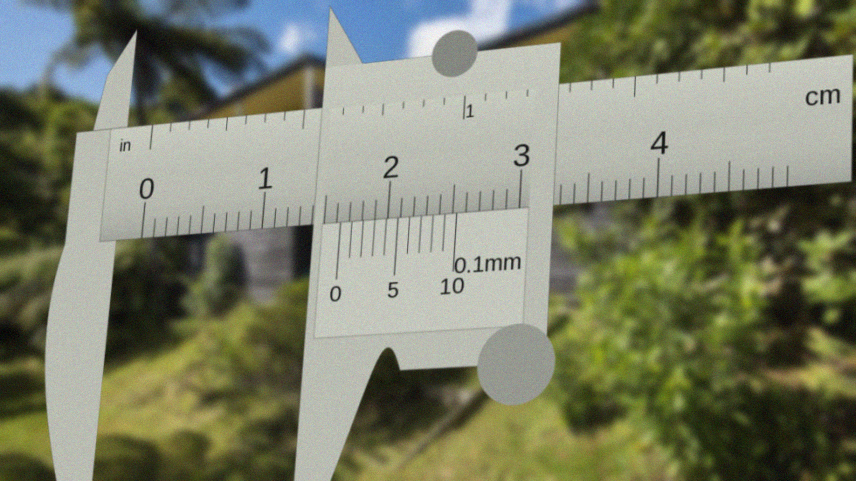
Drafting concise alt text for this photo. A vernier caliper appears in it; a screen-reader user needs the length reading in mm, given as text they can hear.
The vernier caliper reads 16.3 mm
